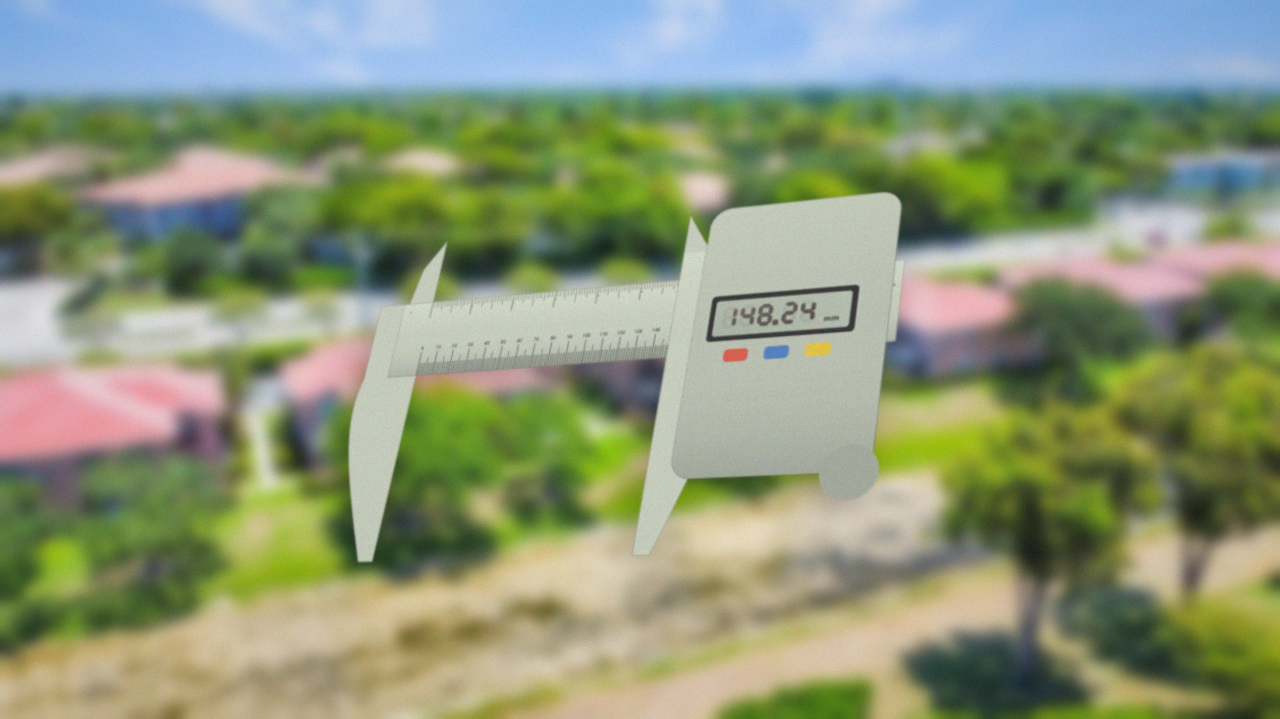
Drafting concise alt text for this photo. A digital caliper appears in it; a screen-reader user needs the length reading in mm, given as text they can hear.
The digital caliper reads 148.24 mm
